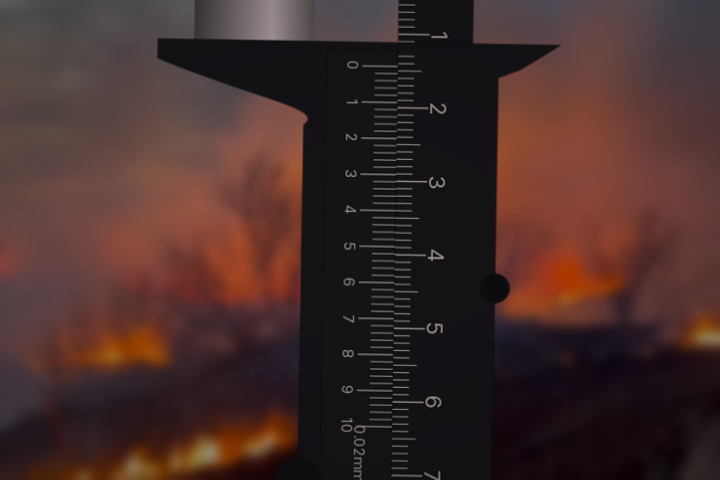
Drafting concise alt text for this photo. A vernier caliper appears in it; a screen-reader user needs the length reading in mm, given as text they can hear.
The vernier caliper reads 14.4 mm
